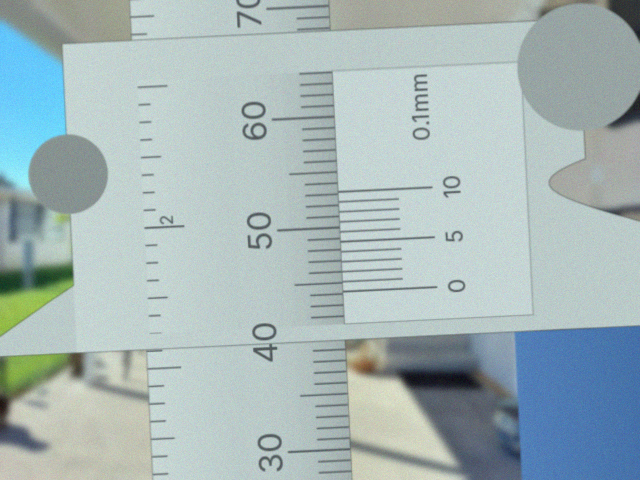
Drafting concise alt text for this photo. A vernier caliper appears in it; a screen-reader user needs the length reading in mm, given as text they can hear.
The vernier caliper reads 44.2 mm
